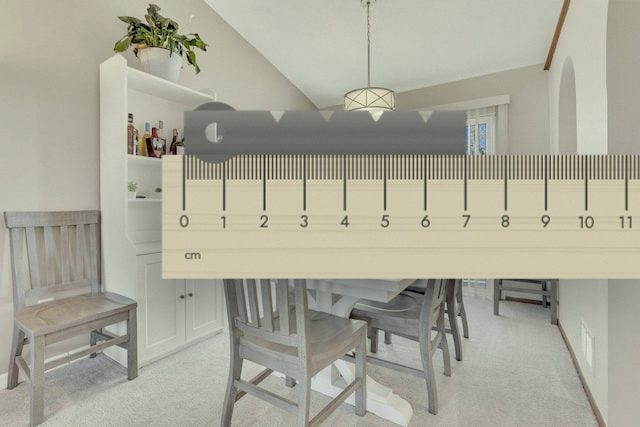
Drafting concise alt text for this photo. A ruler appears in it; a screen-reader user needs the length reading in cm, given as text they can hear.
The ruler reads 7 cm
